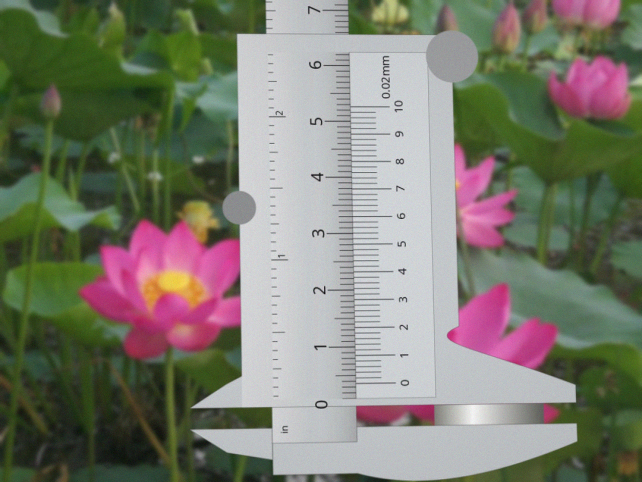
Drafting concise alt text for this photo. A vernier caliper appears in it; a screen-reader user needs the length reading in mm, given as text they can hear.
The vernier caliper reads 3.6 mm
